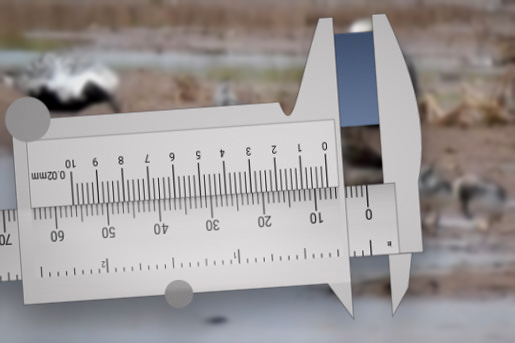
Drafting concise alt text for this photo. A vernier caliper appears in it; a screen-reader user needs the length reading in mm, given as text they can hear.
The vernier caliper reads 7.5 mm
